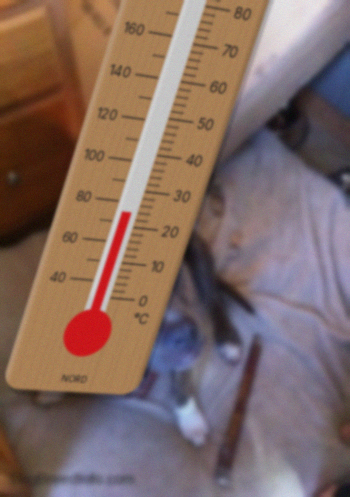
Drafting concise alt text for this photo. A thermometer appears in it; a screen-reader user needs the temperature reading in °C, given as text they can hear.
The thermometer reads 24 °C
